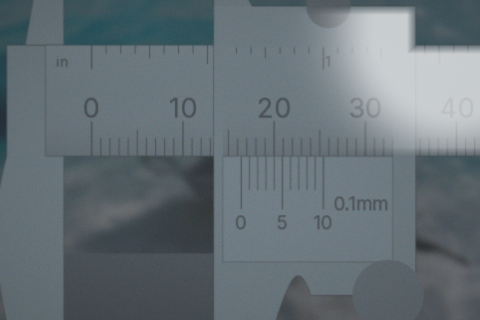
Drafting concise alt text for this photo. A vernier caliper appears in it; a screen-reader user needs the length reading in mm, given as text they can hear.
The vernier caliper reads 16.4 mm
